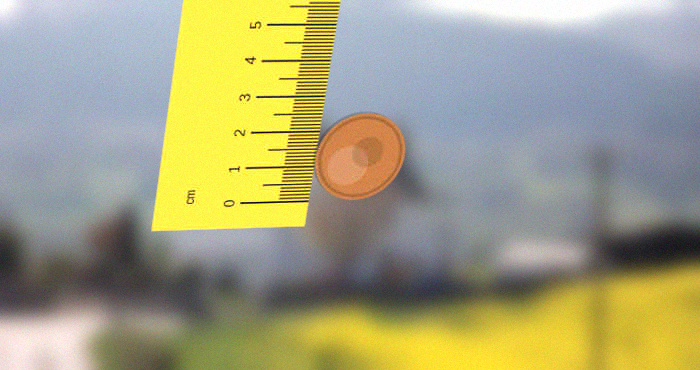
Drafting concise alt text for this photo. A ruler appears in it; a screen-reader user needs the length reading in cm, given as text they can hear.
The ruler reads 2.5 cm
